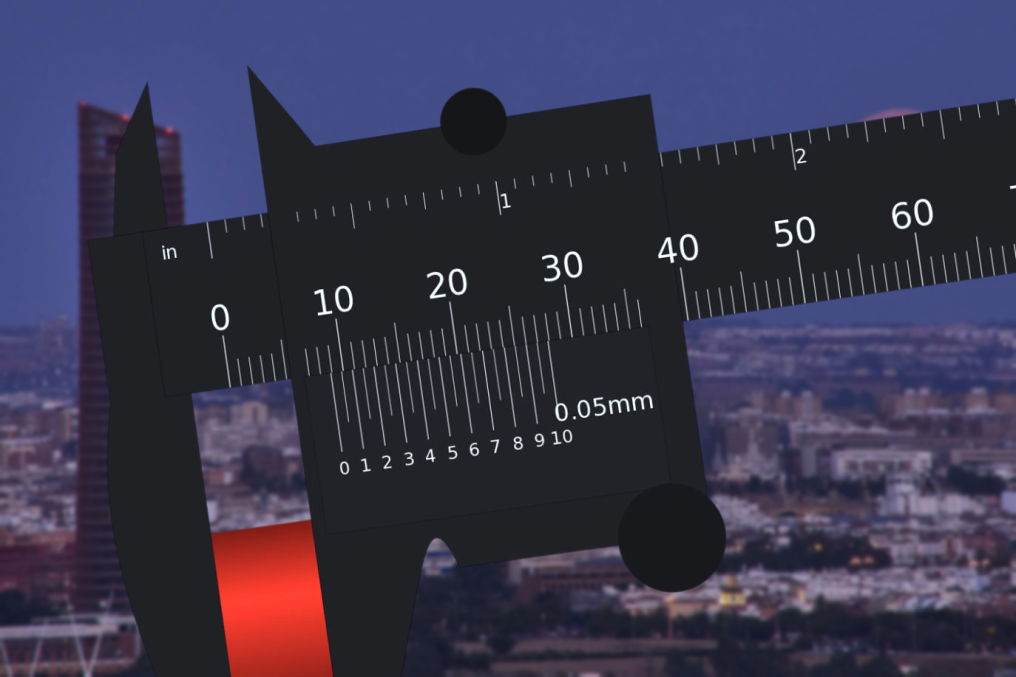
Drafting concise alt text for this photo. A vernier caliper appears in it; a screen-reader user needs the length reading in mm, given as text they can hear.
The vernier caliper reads 8.9 mm
